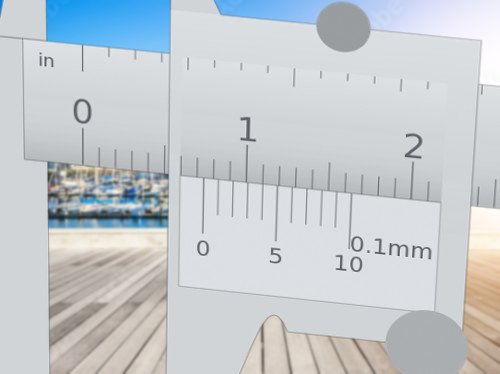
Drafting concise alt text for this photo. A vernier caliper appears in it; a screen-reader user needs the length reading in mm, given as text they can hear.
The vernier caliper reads 7.4 mm
